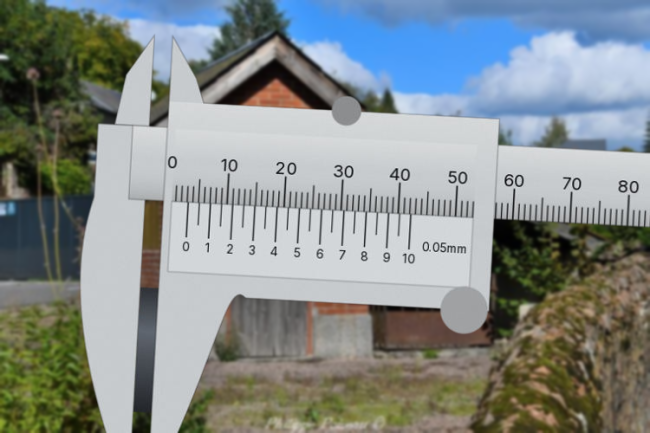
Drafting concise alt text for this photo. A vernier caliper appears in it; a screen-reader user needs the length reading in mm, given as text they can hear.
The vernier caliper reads 3.2 mm
